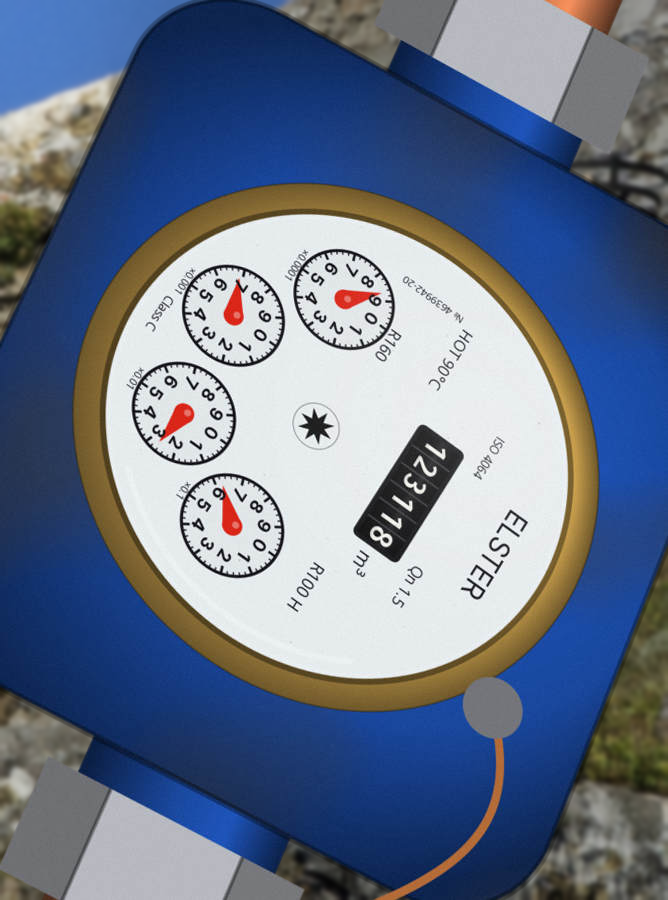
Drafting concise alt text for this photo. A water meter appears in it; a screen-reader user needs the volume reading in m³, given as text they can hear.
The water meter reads 123118.6268 m³
